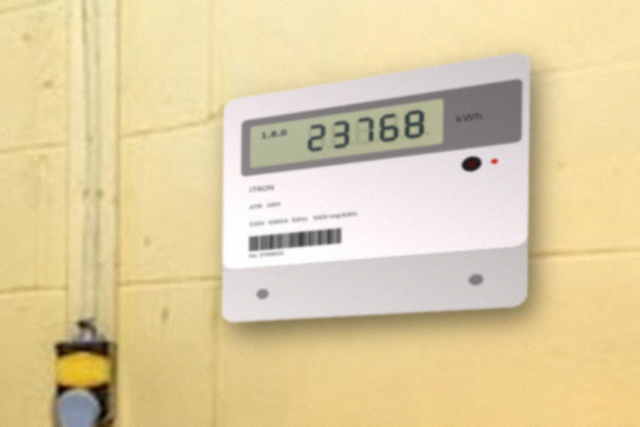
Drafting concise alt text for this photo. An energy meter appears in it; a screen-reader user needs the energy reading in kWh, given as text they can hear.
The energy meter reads 23768 kWh
